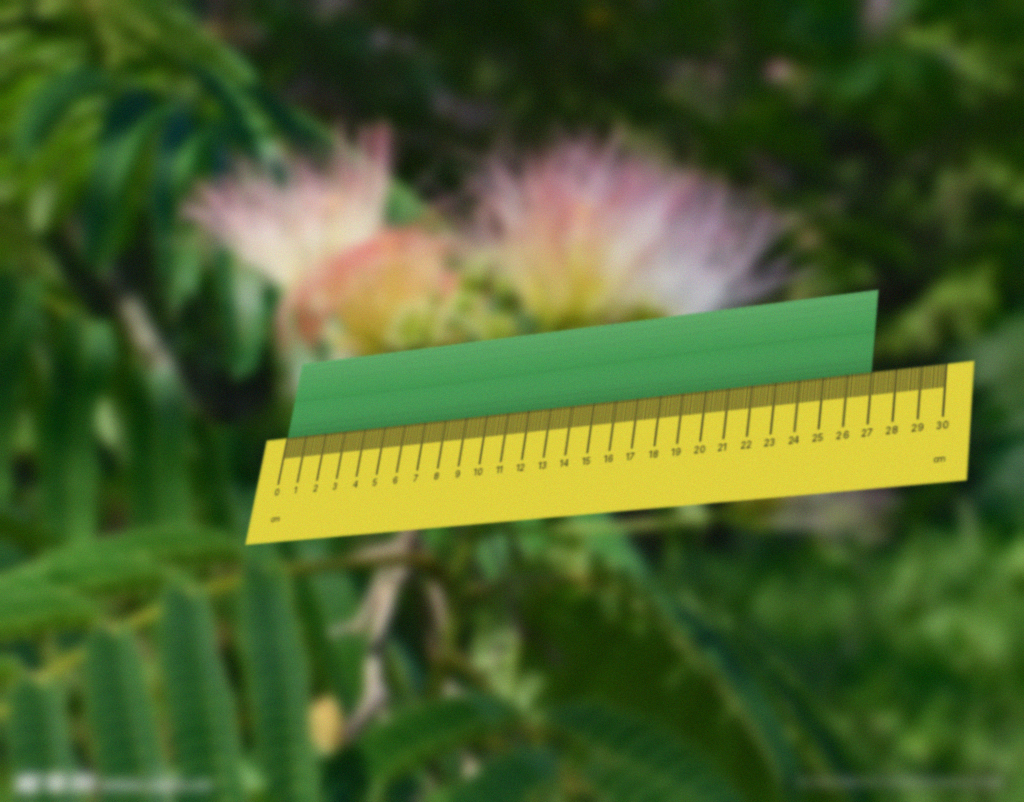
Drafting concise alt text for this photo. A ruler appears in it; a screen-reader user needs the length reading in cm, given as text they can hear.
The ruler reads 27 cm
